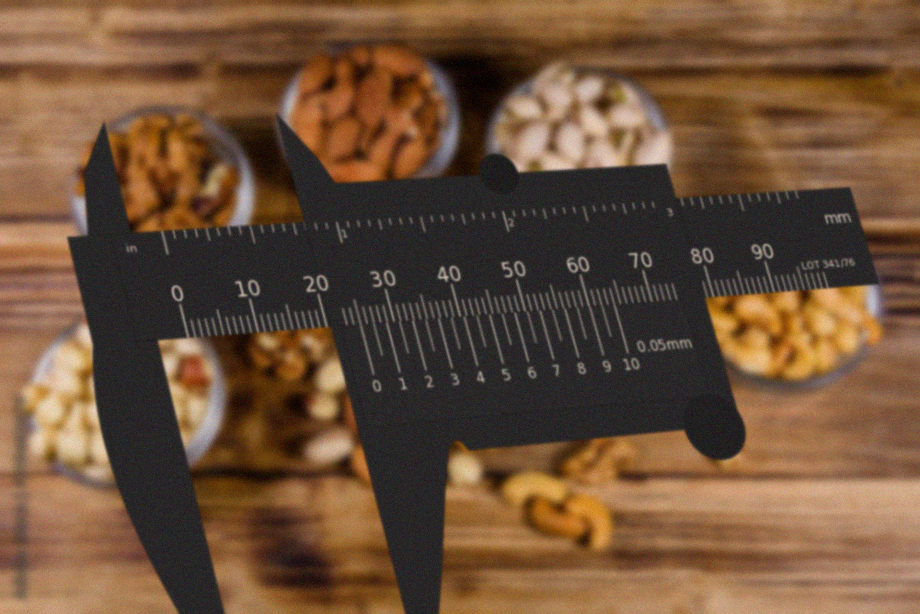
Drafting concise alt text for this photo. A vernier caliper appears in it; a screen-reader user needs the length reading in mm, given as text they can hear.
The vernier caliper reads 25.0 mm
